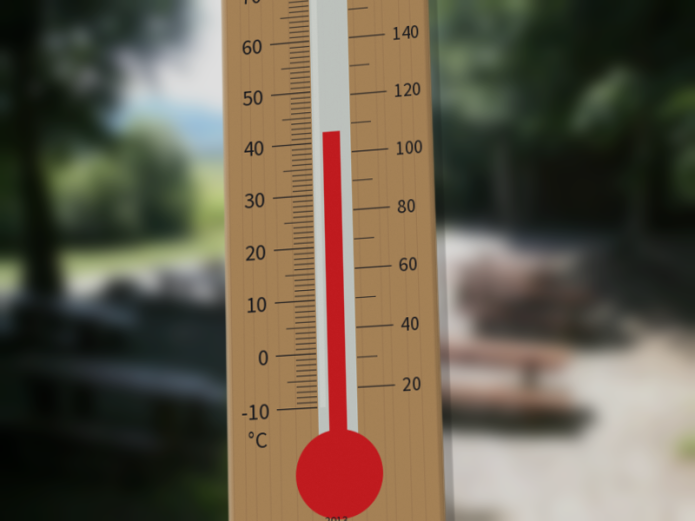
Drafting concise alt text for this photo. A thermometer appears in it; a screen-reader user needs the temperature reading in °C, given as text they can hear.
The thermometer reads 42 °C
